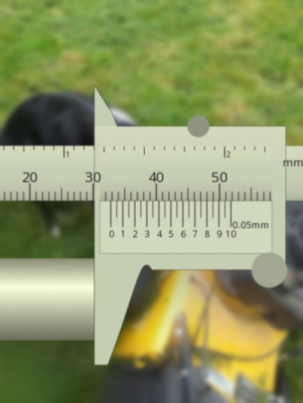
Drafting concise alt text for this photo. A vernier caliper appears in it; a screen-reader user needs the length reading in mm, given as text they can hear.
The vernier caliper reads 32.8 mm
